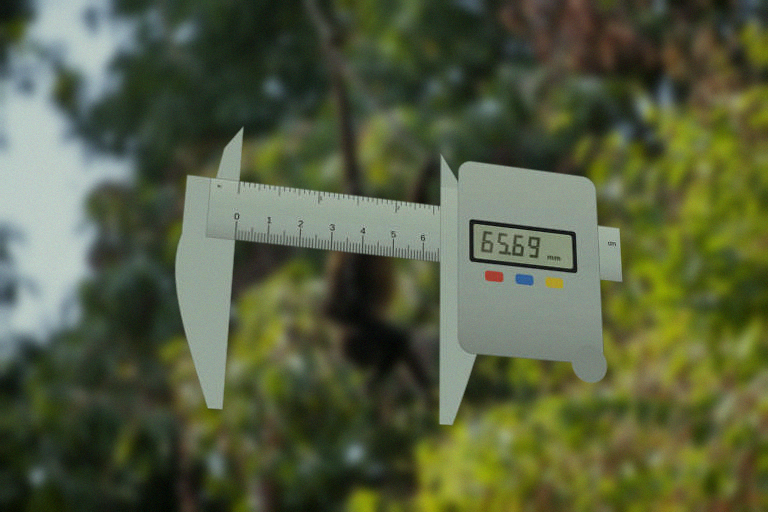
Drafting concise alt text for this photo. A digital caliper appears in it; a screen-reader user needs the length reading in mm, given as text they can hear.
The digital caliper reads 65.69 mm
